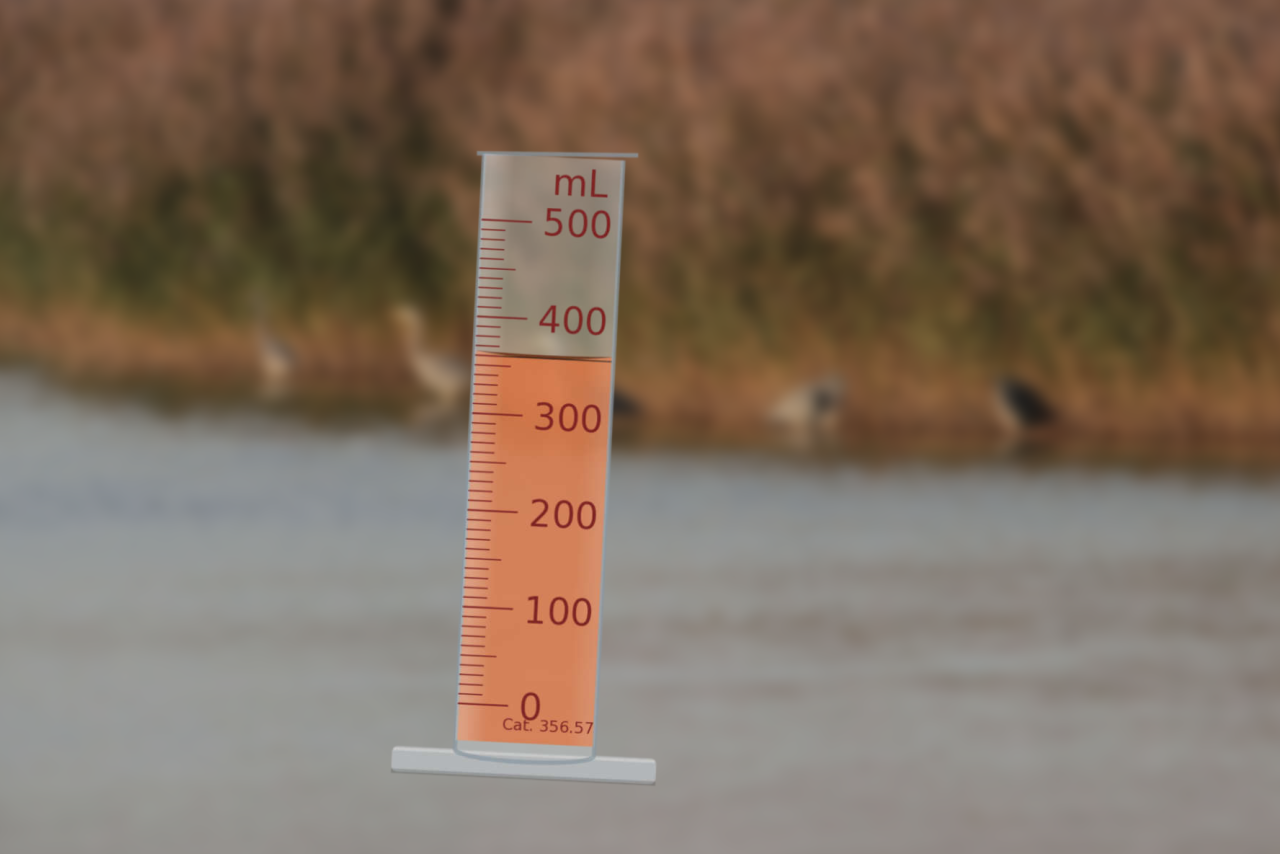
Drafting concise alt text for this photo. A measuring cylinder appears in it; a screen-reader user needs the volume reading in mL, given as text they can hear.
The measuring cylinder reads 360 mL
